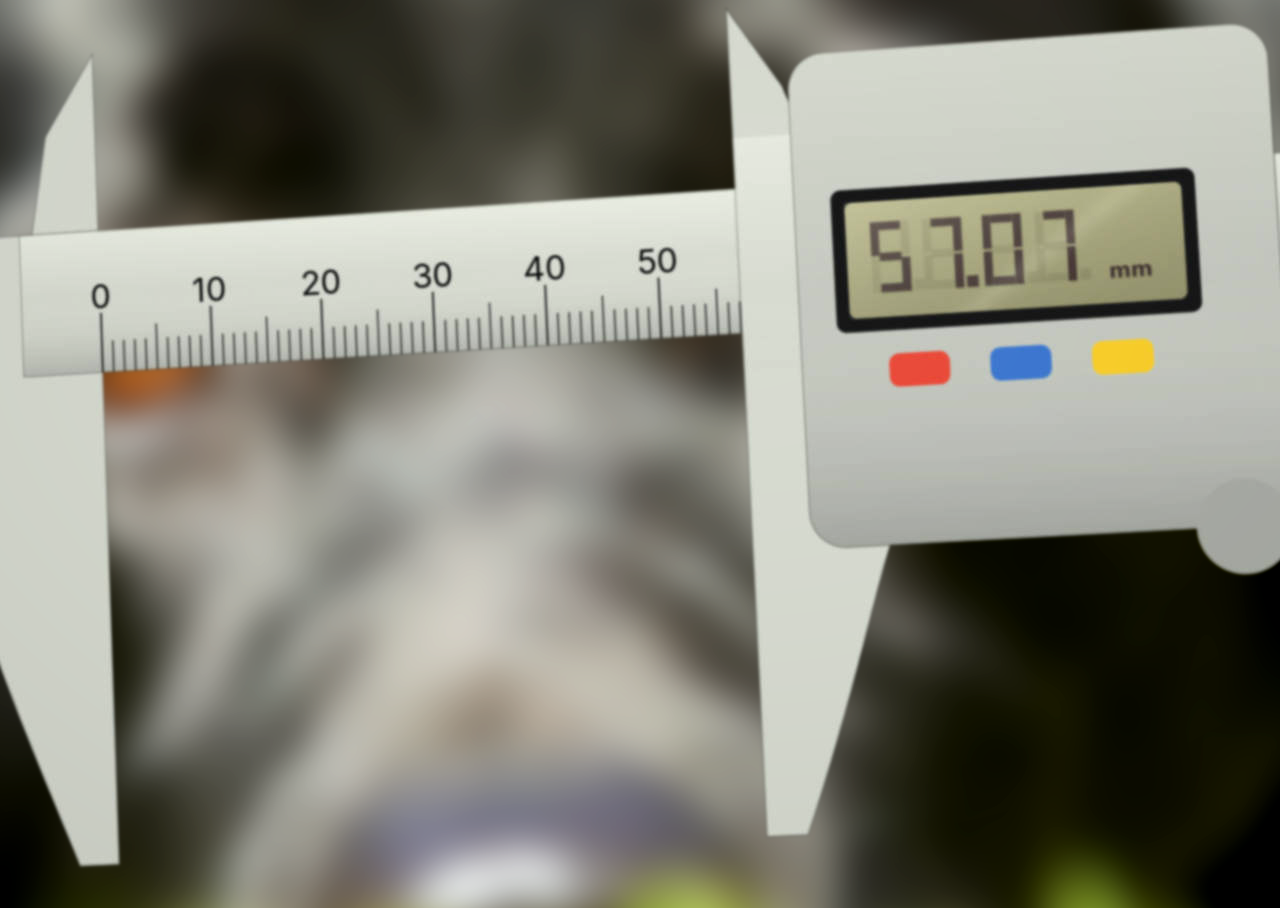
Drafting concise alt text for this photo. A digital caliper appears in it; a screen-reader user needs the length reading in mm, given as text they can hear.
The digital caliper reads 57.07 mm
